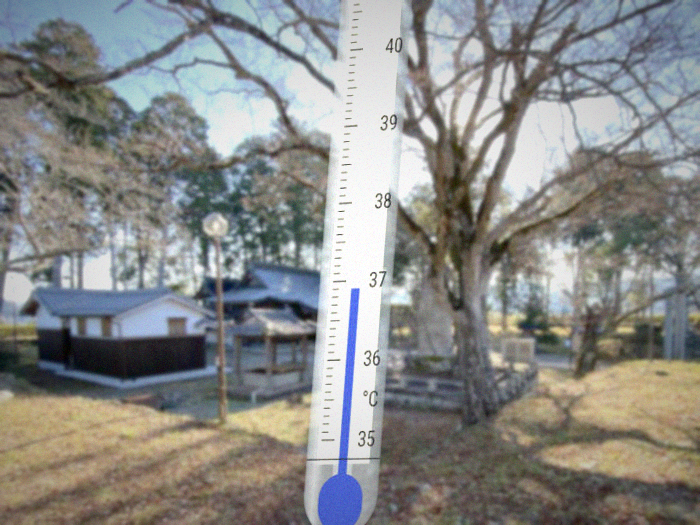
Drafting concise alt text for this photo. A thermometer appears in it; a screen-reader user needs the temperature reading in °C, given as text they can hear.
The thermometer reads 36.9 °C
